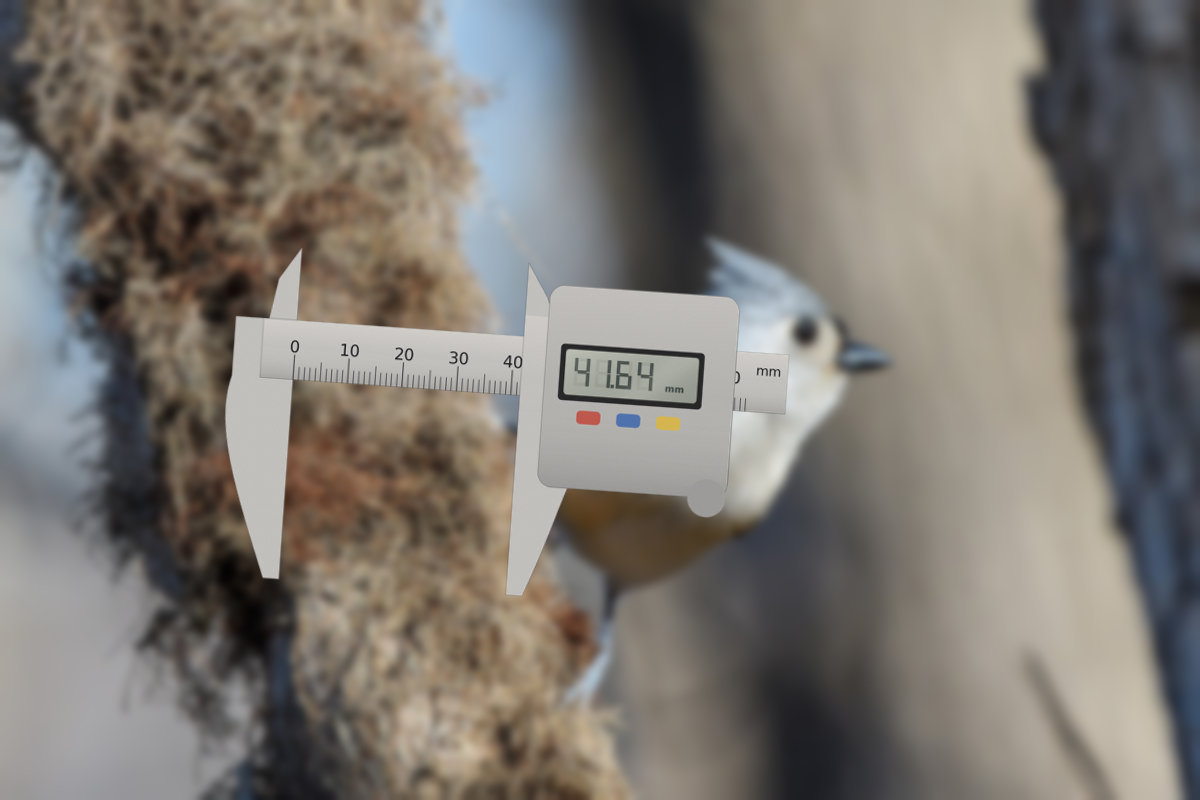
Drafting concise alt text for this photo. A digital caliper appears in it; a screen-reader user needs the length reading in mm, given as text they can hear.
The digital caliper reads 41.64 mm
